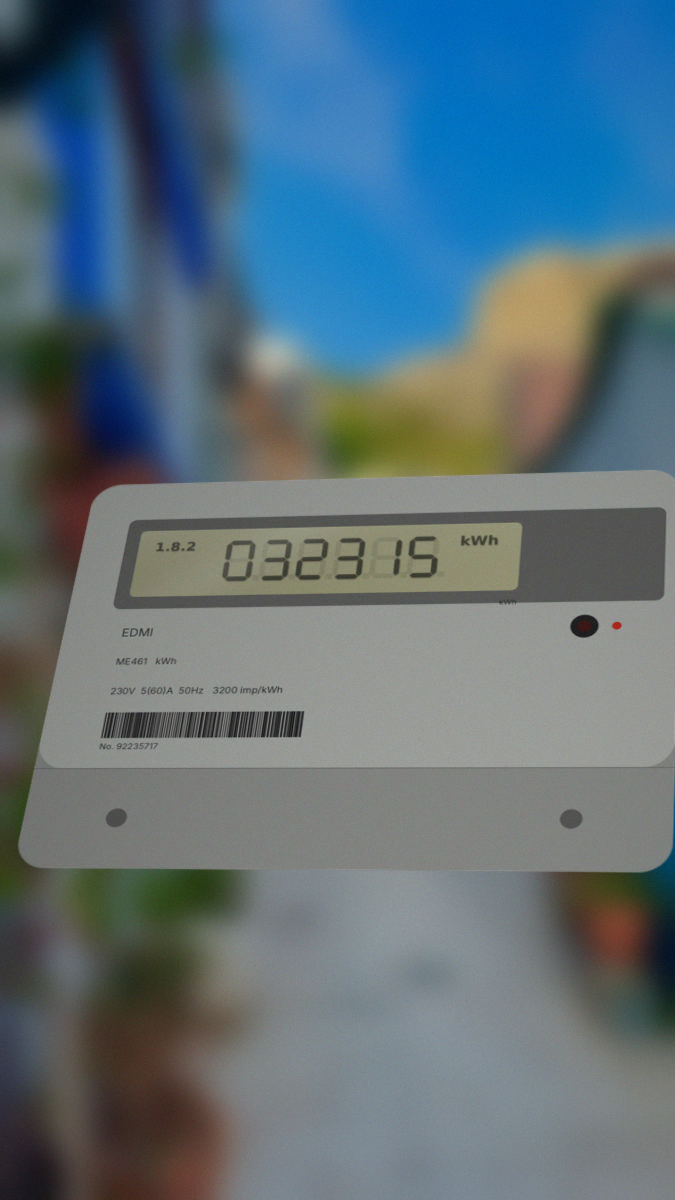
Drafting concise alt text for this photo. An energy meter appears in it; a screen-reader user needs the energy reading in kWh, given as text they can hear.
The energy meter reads 32315 kWh
